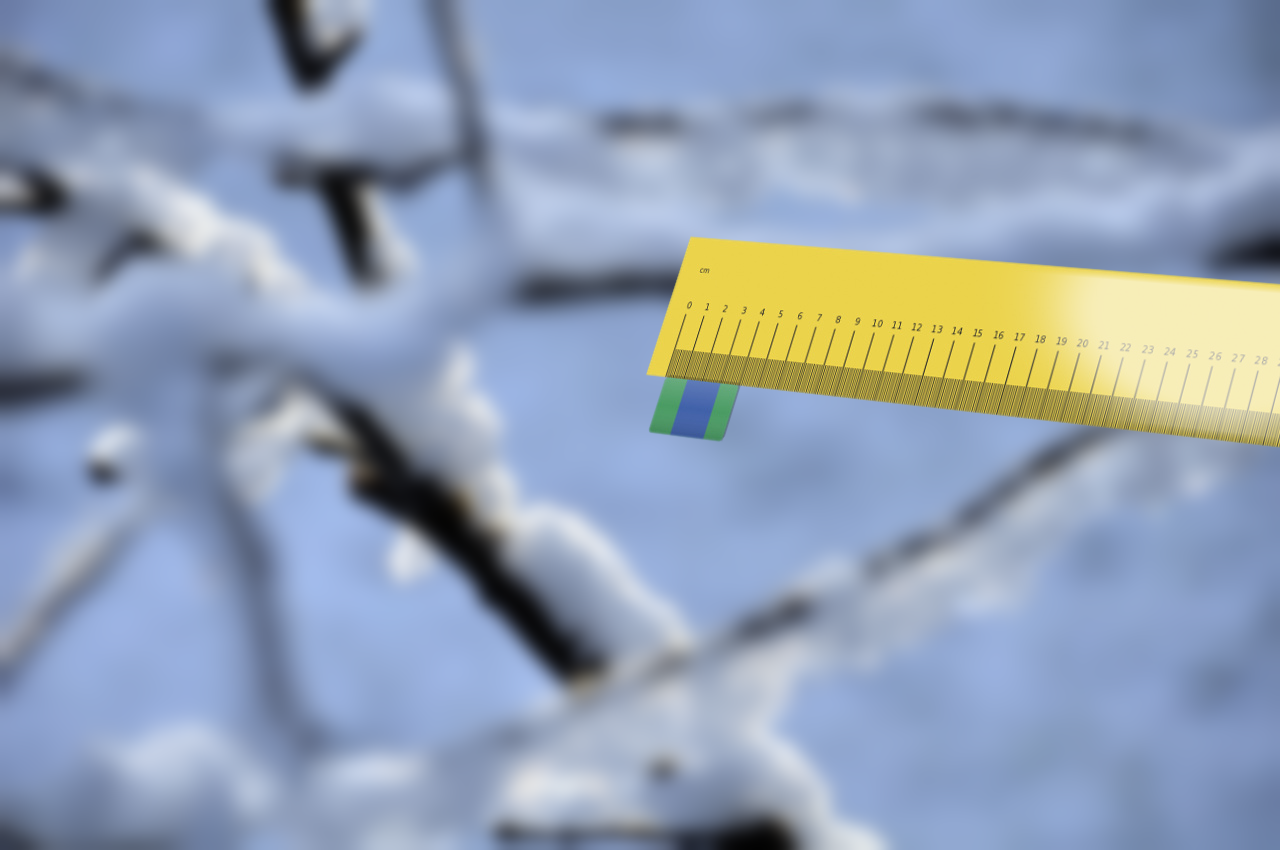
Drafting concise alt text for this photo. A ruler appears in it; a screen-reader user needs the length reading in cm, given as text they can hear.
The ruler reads 4 cm
